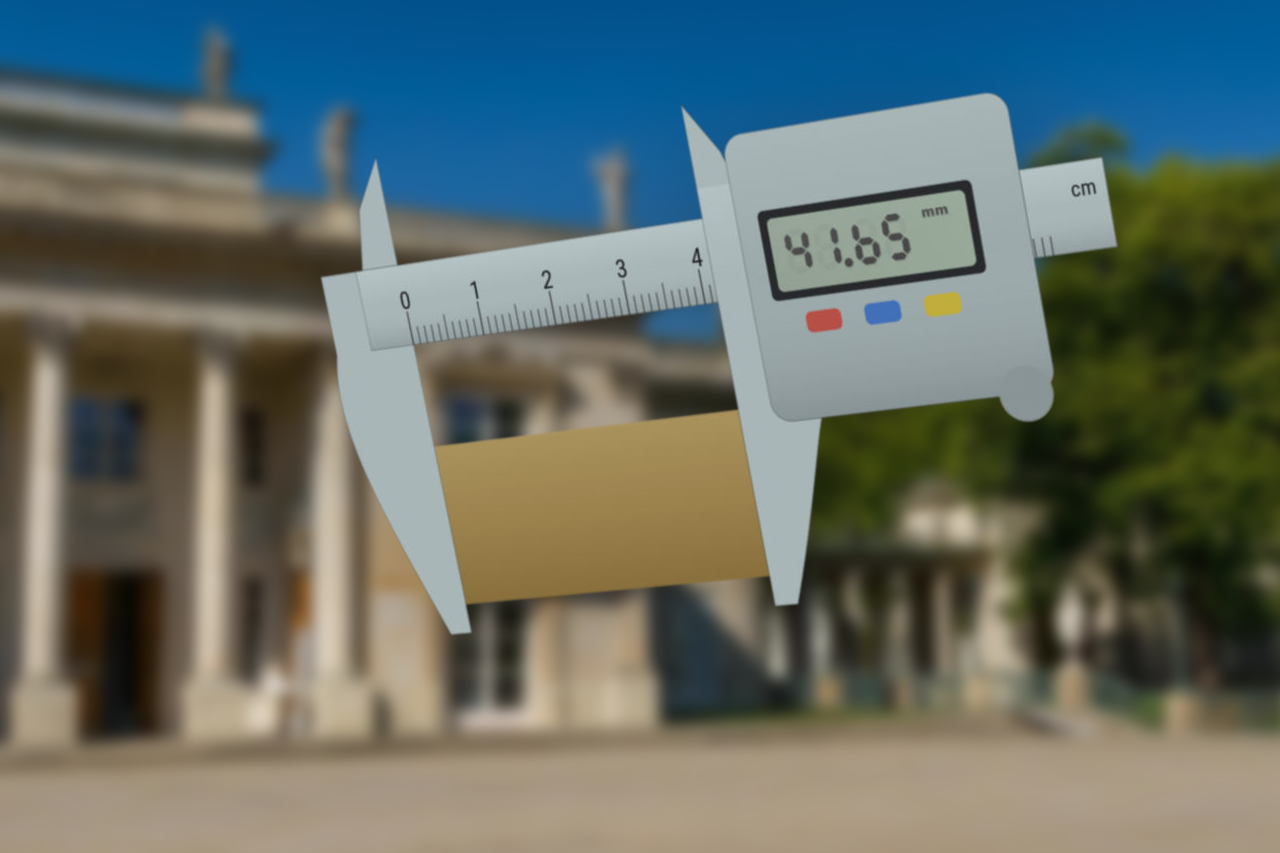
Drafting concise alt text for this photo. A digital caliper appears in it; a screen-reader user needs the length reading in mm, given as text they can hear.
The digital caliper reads 41.65 mm
